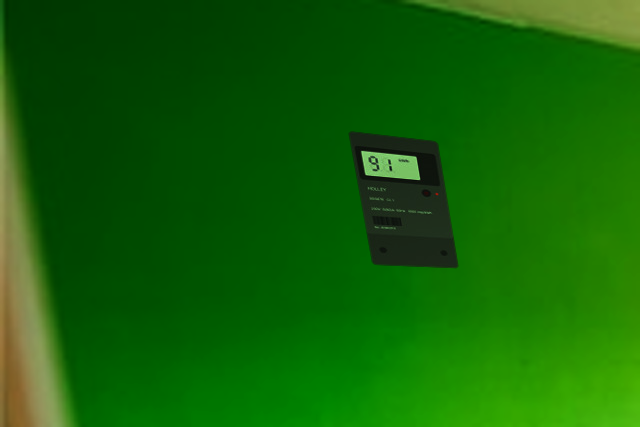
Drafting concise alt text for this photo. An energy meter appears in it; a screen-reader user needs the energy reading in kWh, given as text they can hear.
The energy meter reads 91 kWh
